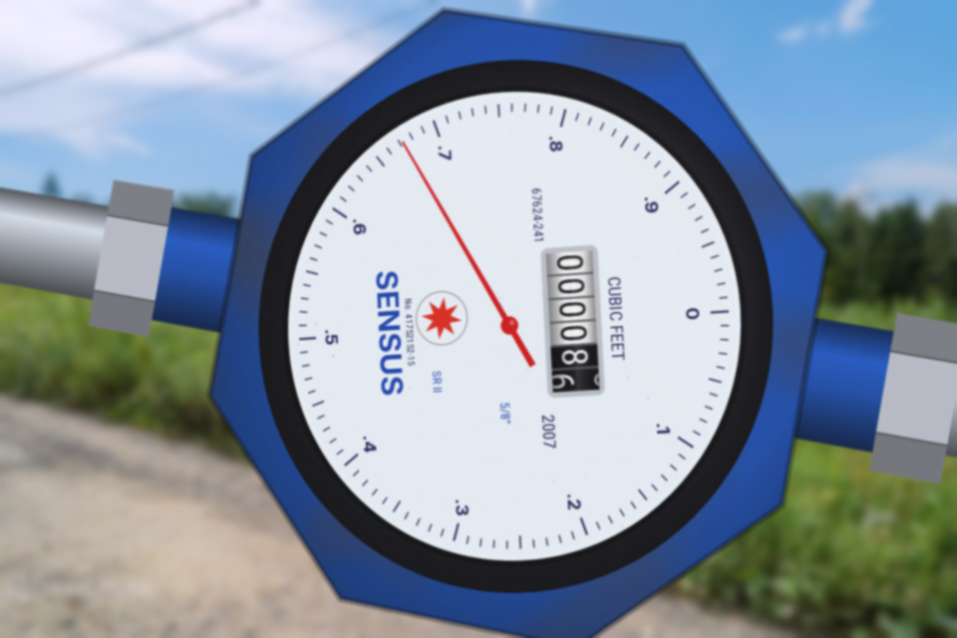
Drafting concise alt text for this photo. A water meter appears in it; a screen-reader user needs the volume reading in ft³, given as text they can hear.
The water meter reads 85.67 ft³
